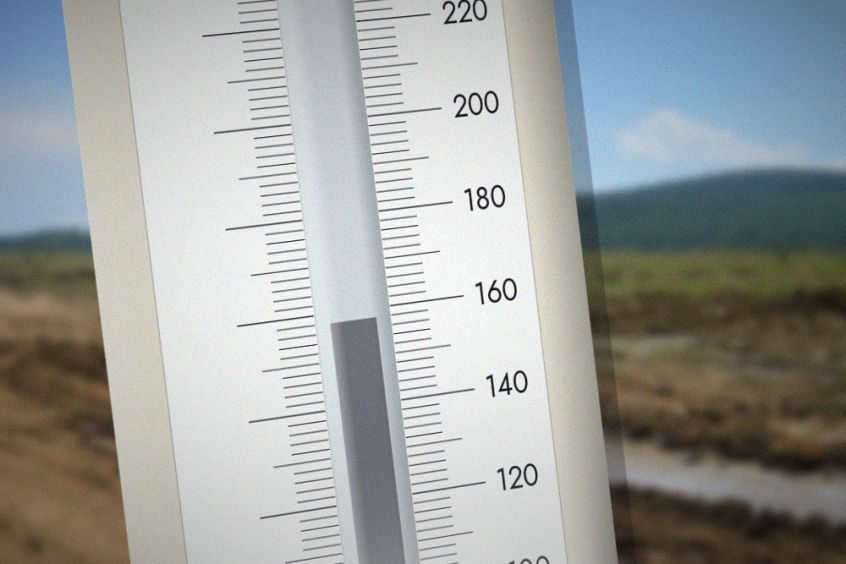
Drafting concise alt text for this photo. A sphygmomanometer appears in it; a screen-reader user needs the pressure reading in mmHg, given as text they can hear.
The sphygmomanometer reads 158 mmHg
